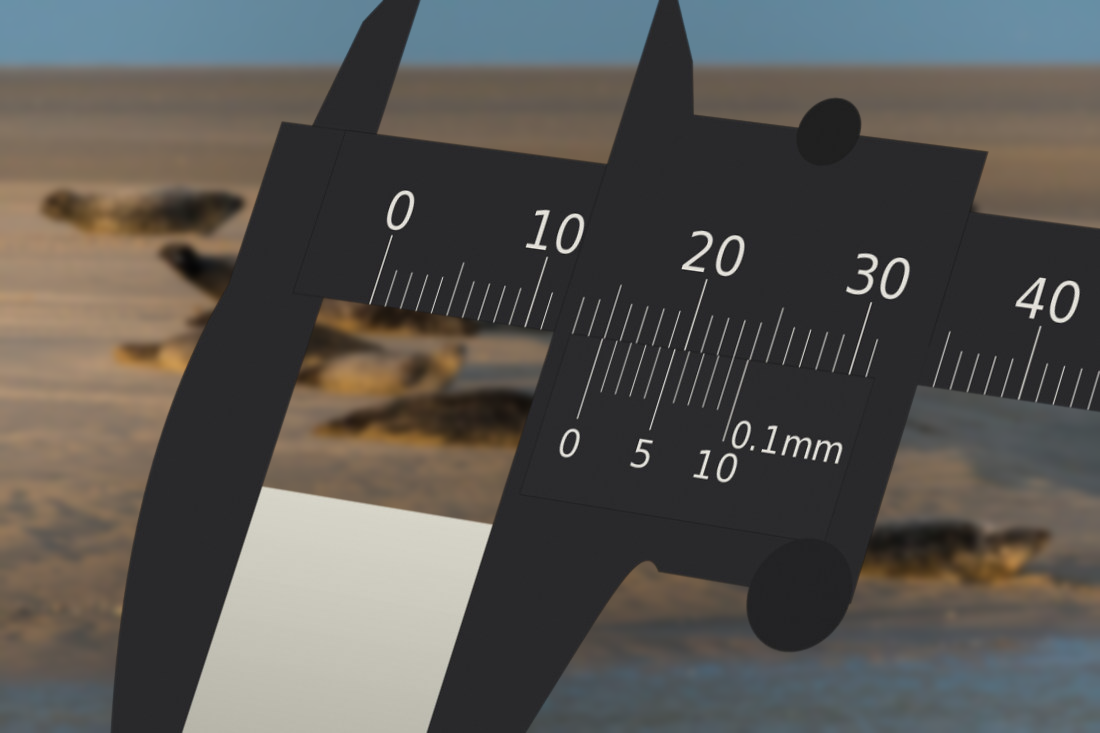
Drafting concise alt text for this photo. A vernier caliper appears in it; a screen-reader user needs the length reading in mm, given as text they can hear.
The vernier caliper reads 14.9 mm
